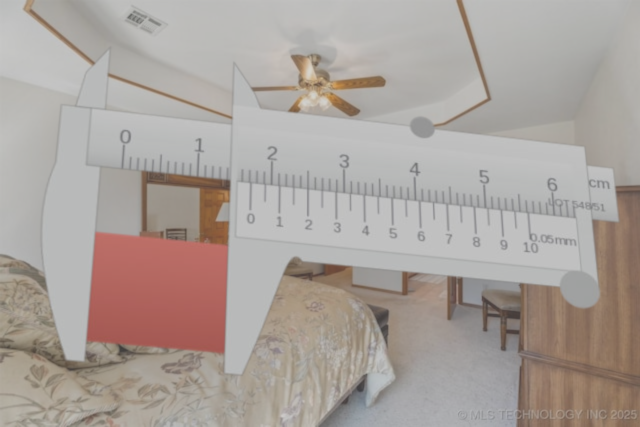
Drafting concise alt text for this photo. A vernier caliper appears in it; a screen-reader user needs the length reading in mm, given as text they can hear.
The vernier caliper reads 17.2 mm
